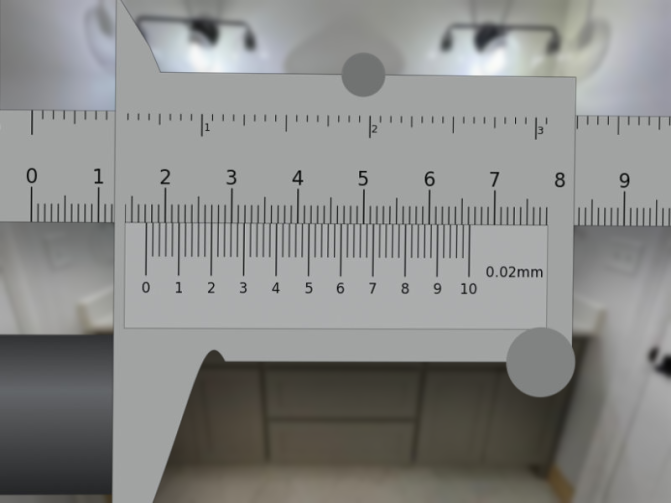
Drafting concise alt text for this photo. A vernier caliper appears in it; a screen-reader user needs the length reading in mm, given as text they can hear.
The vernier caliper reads 17.2 mm
